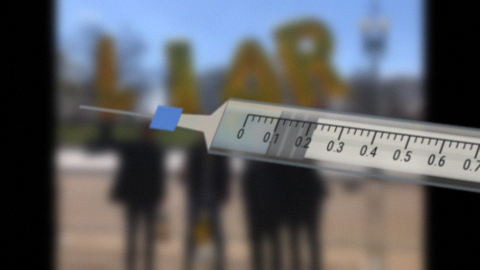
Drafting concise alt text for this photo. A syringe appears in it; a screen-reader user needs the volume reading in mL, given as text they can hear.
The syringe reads 0.1 mL
